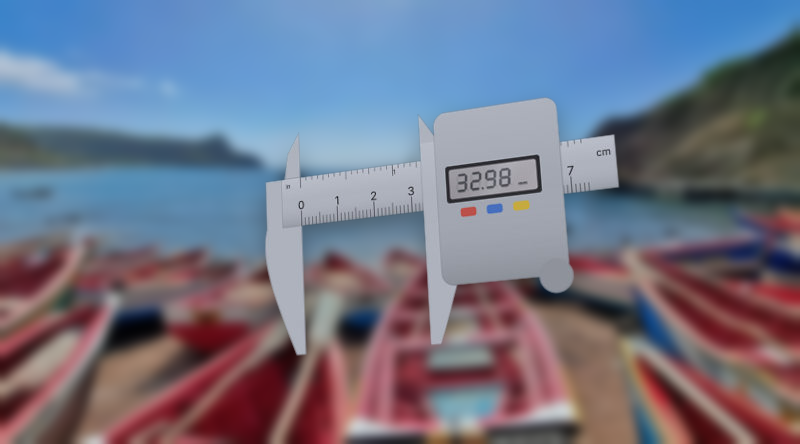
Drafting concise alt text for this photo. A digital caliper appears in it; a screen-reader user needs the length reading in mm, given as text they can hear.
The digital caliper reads 32.98 mm
